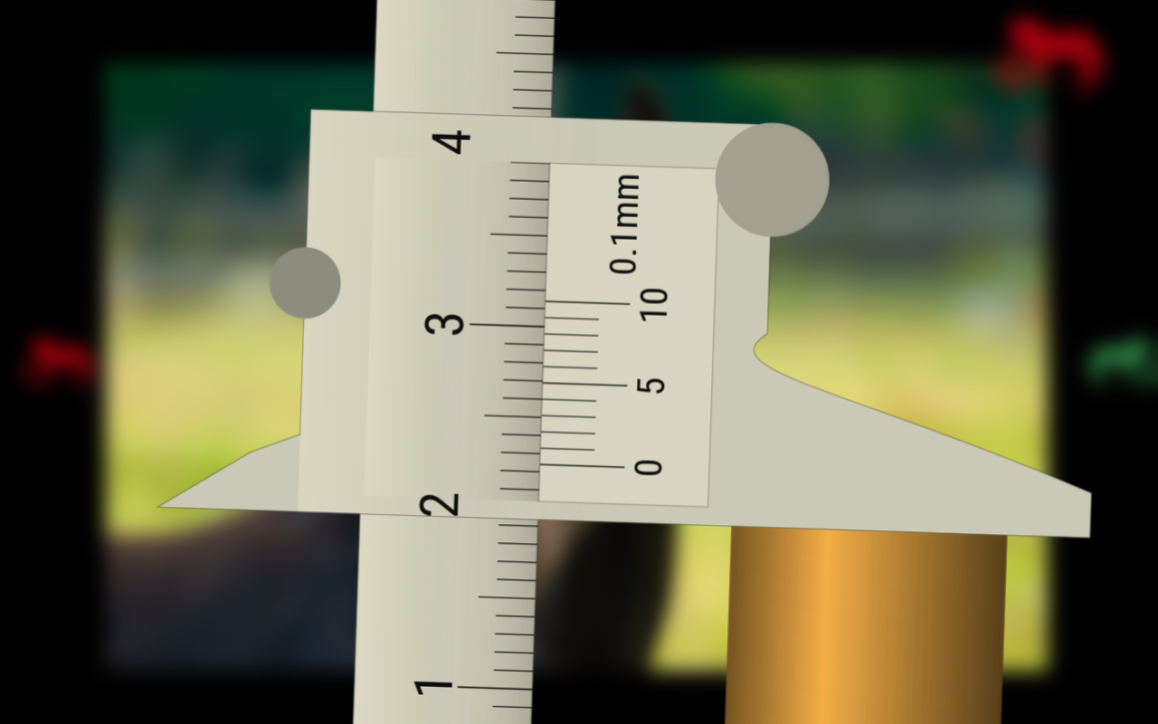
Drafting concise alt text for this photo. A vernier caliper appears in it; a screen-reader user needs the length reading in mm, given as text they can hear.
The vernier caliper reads 22.4 mm
